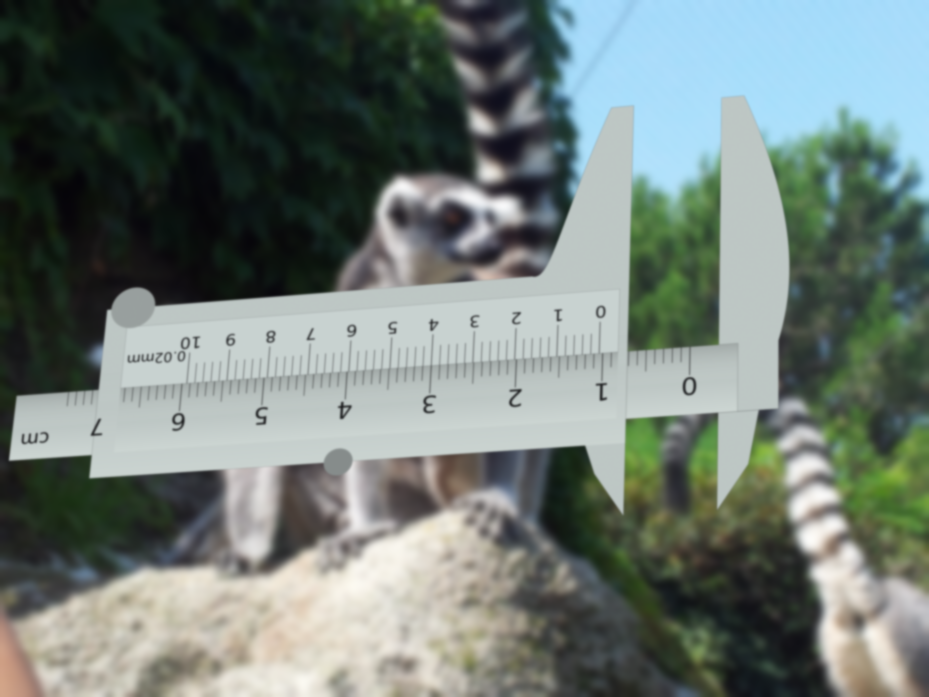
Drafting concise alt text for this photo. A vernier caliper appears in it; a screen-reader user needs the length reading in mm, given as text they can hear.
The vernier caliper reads 10.4 mm
